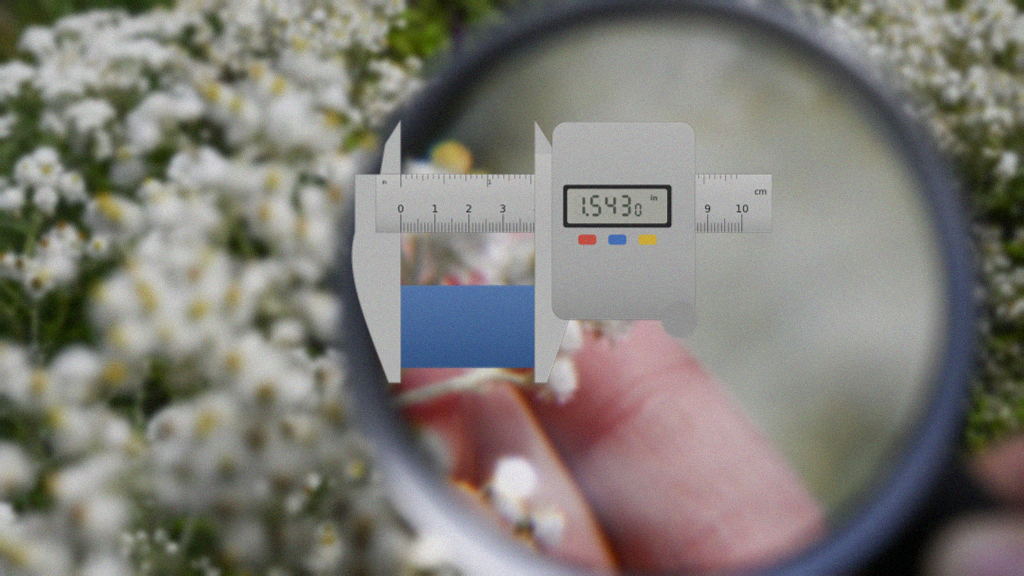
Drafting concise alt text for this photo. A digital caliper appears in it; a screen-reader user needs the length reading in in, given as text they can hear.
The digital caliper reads 1.5430 in
